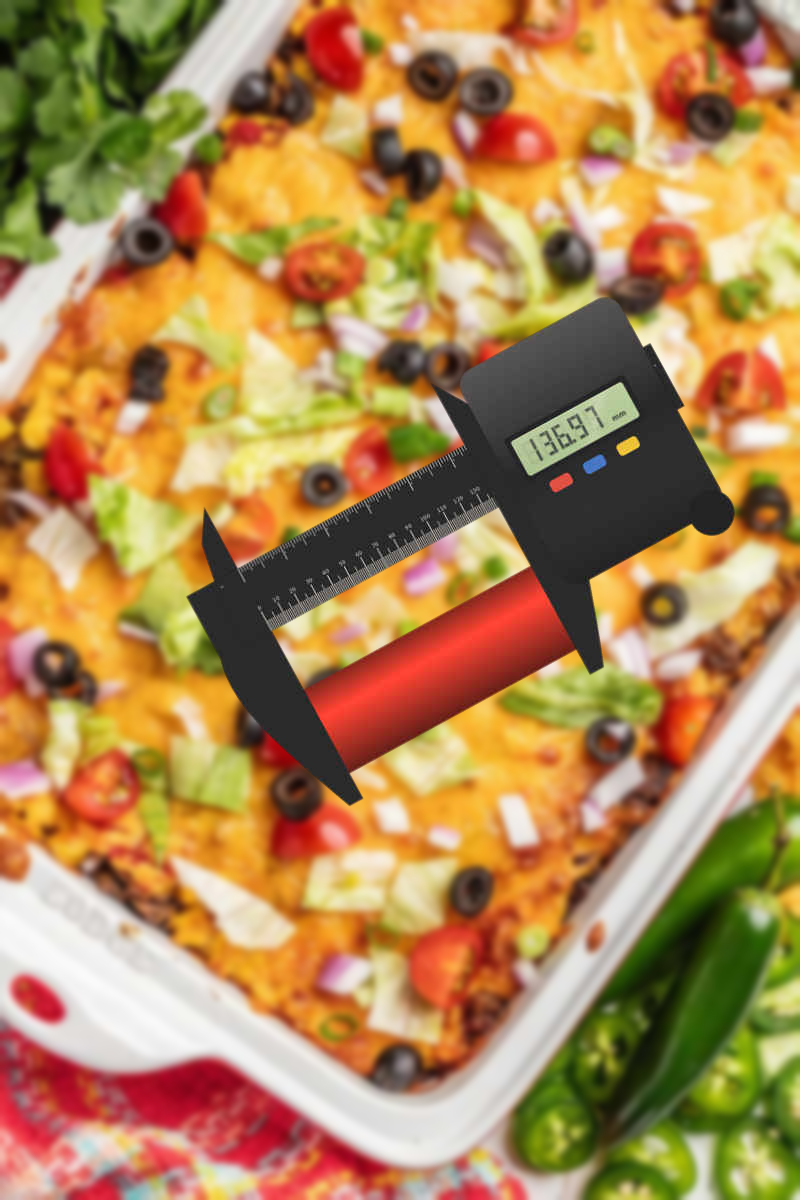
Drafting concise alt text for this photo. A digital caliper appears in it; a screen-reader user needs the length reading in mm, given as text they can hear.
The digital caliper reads 136.97 mm
